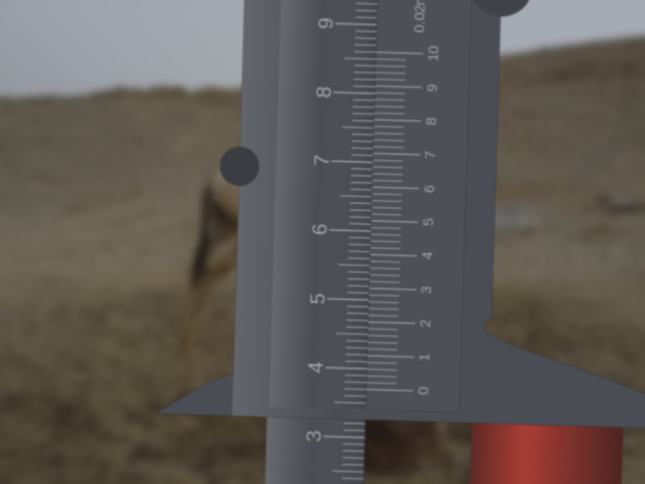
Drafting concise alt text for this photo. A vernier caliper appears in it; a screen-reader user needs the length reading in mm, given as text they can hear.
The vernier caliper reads 37.0 mm
